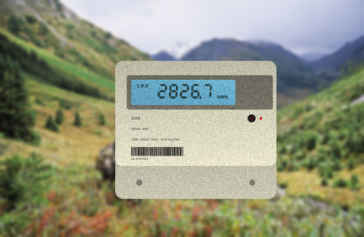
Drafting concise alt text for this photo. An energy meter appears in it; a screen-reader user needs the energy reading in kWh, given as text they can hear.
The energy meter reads 2826.7 kWh
